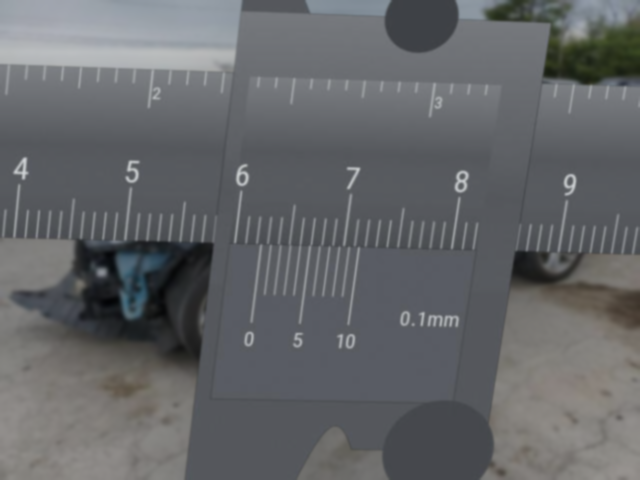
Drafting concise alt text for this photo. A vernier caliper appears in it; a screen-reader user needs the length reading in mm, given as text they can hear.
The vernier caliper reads 62.4 mm
